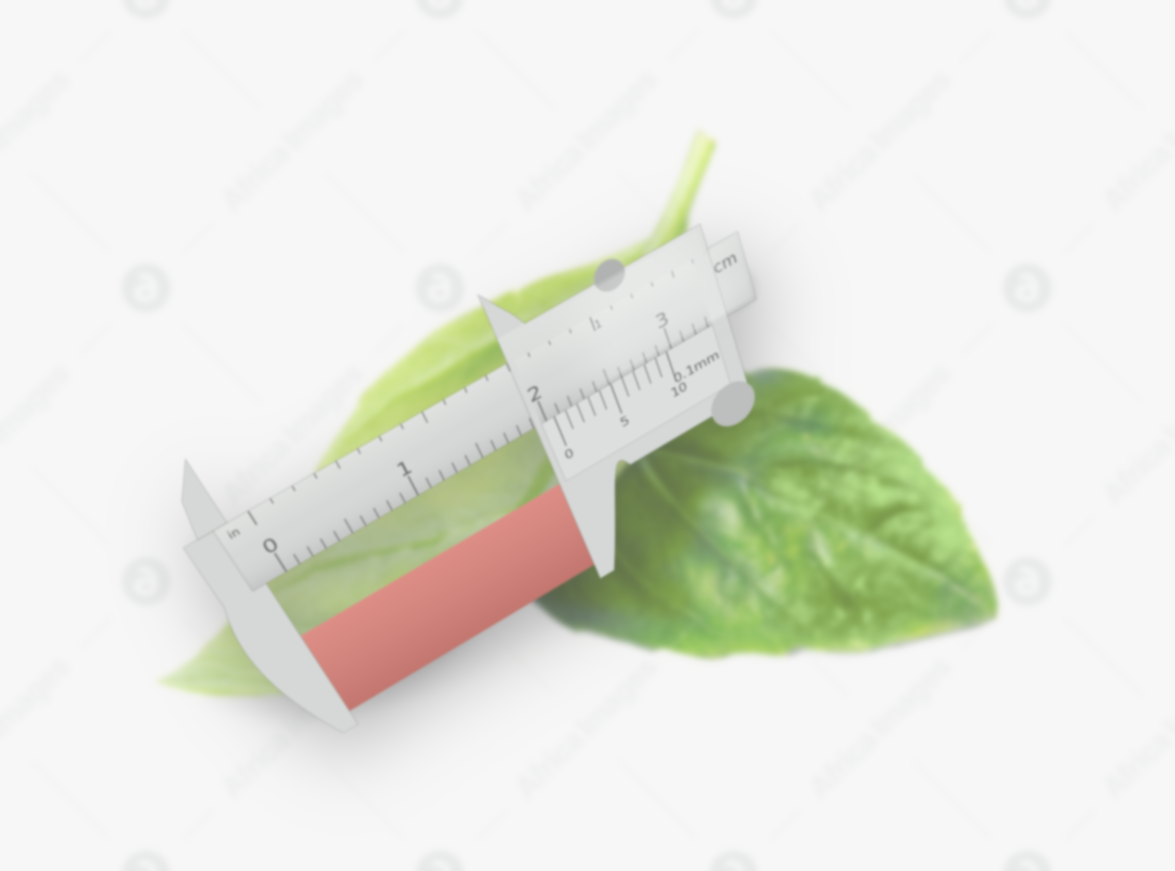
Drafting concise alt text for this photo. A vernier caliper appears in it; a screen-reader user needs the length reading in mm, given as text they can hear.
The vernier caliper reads 20.6 mm
